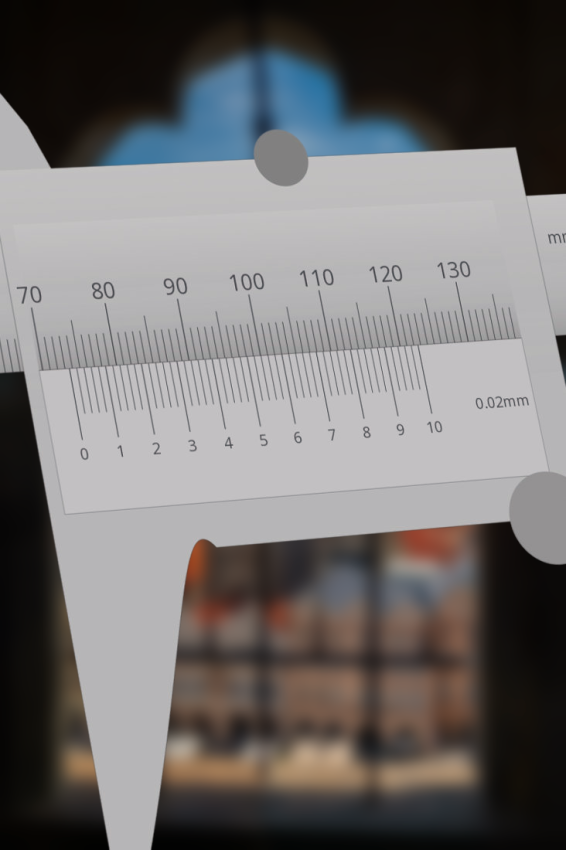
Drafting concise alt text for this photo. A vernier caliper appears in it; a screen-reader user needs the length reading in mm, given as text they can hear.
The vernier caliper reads 73.6 mm
